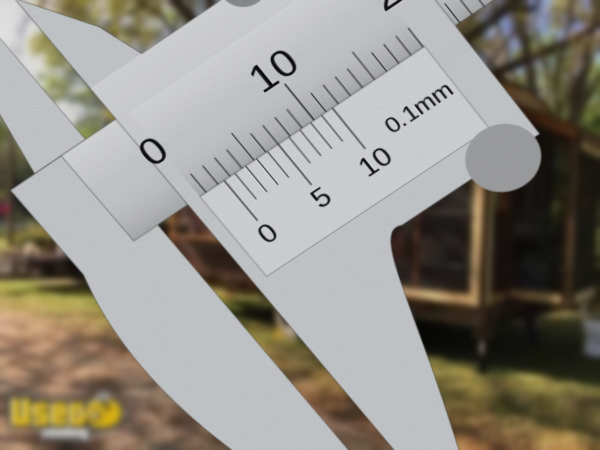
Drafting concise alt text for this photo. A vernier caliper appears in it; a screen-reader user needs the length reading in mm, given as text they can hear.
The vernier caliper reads 2.5 mm
